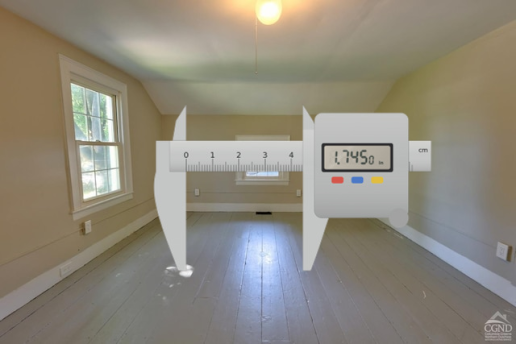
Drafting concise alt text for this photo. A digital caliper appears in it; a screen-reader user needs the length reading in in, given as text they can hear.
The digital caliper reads 1.7450 in
